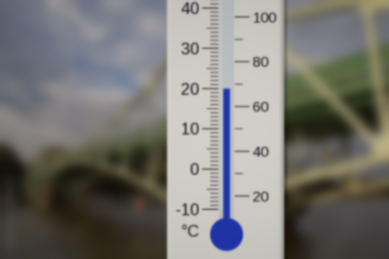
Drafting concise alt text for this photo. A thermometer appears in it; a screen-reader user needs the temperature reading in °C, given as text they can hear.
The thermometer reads 20 °C
